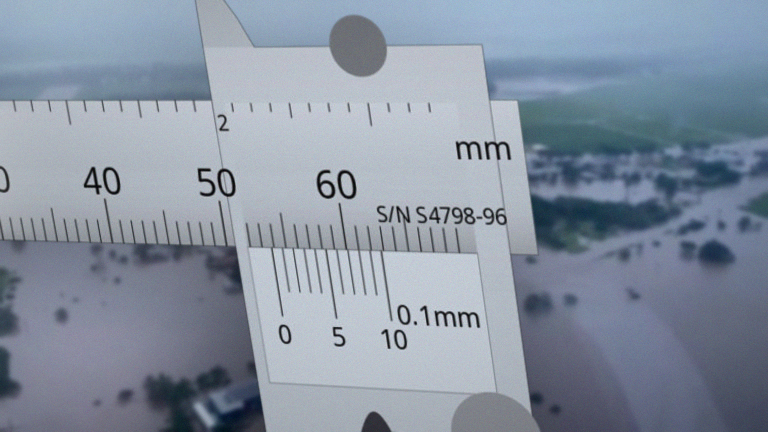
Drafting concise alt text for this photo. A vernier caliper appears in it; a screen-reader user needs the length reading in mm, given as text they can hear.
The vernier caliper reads 53.8 mm
